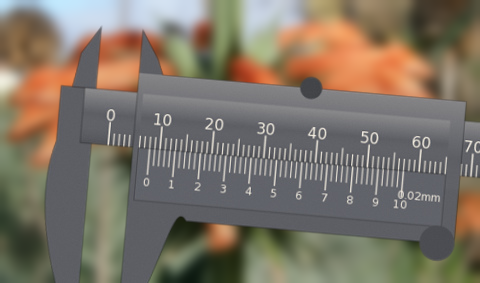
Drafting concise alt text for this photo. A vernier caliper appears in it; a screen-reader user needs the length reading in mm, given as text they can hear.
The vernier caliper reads 8.0 mm
